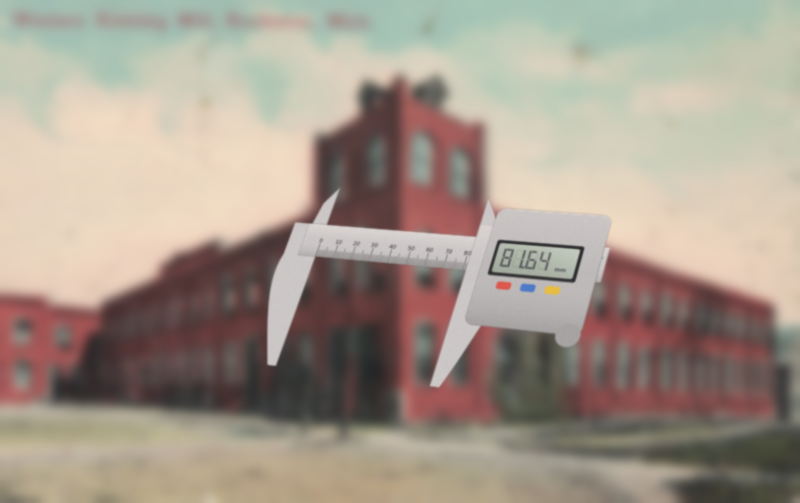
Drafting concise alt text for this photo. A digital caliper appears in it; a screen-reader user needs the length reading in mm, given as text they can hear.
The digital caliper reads 81.64 mm
